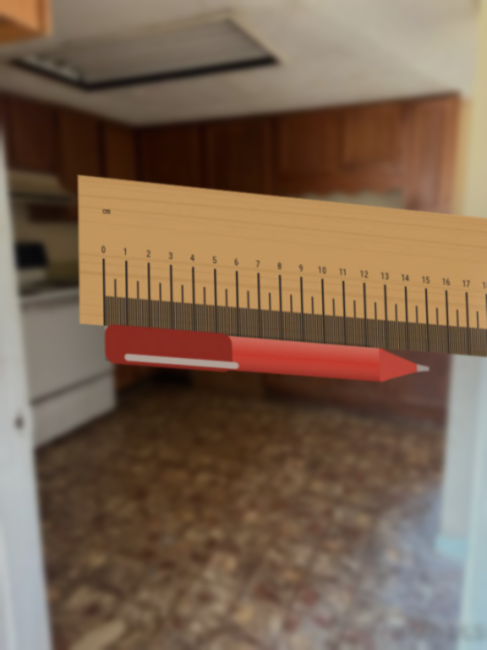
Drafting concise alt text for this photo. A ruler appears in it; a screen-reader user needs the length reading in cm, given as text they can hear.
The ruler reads 15 cm
